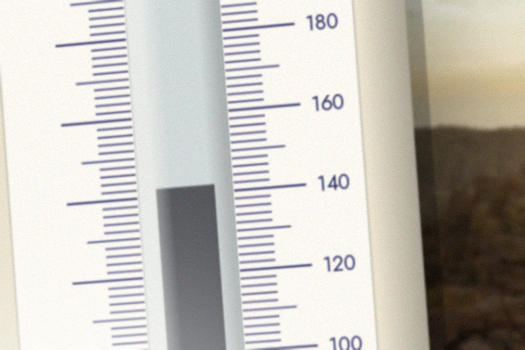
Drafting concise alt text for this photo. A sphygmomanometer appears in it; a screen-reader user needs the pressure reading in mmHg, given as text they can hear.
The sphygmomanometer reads 142 mmHg
